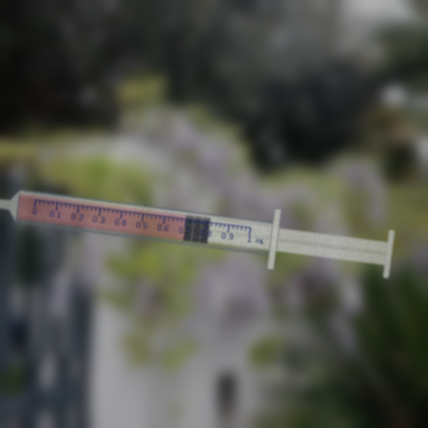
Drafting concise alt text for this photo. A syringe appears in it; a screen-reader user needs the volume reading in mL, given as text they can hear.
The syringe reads 0.7 mL
